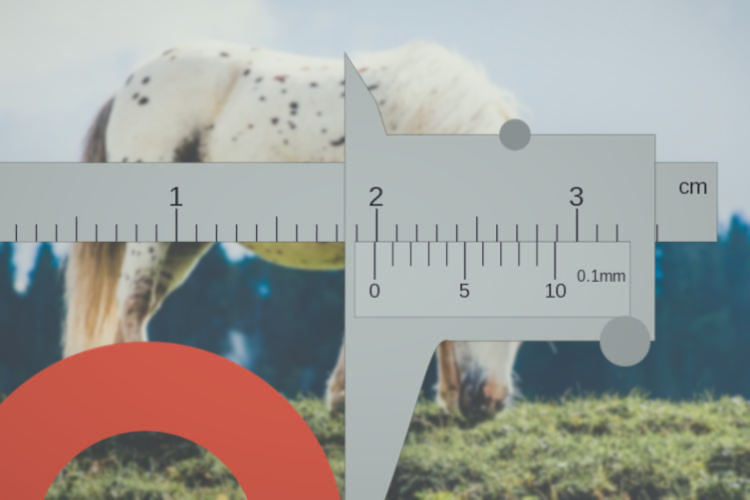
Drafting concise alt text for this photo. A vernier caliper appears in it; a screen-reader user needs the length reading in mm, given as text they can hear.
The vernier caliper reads 19.9 mm
